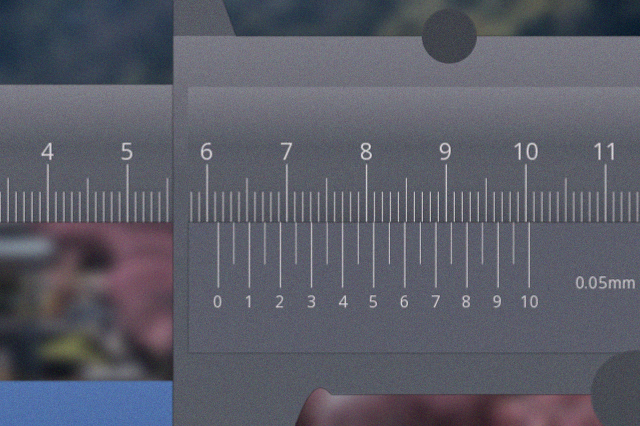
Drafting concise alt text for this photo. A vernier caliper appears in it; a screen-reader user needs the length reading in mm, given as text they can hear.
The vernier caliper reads 61.4 mm
